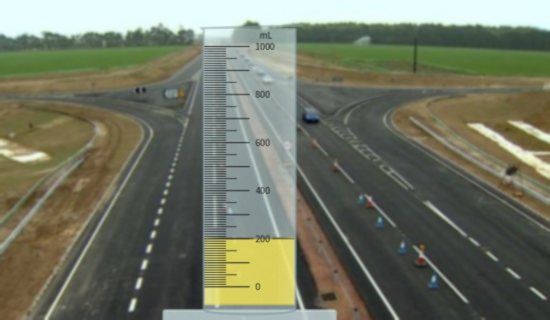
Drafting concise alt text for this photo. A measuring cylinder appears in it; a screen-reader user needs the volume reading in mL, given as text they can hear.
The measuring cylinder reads 200 mL
